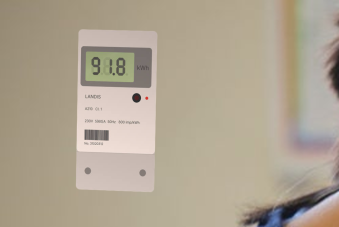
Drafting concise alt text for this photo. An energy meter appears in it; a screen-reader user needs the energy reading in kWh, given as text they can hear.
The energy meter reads 91.8 kWh
